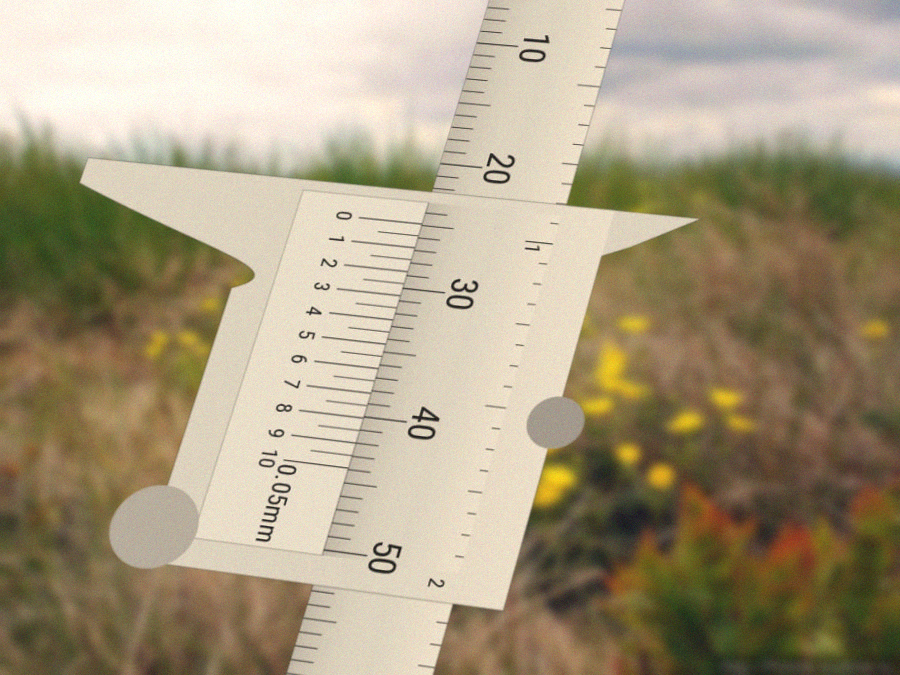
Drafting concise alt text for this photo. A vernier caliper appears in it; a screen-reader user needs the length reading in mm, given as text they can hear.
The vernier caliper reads 24.9 mm
